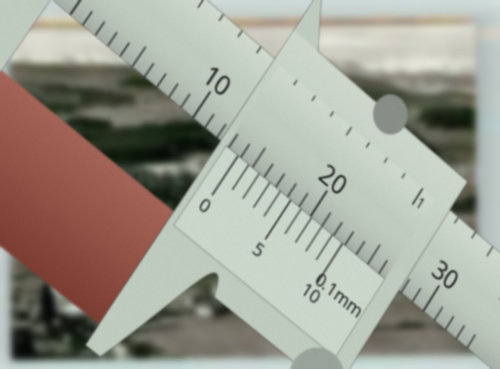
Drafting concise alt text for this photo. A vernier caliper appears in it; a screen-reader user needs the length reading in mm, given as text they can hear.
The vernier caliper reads 13.8 mm
